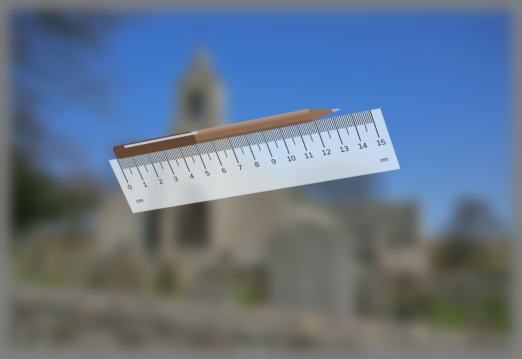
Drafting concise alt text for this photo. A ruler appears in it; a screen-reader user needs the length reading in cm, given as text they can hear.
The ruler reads 13.5 cm
